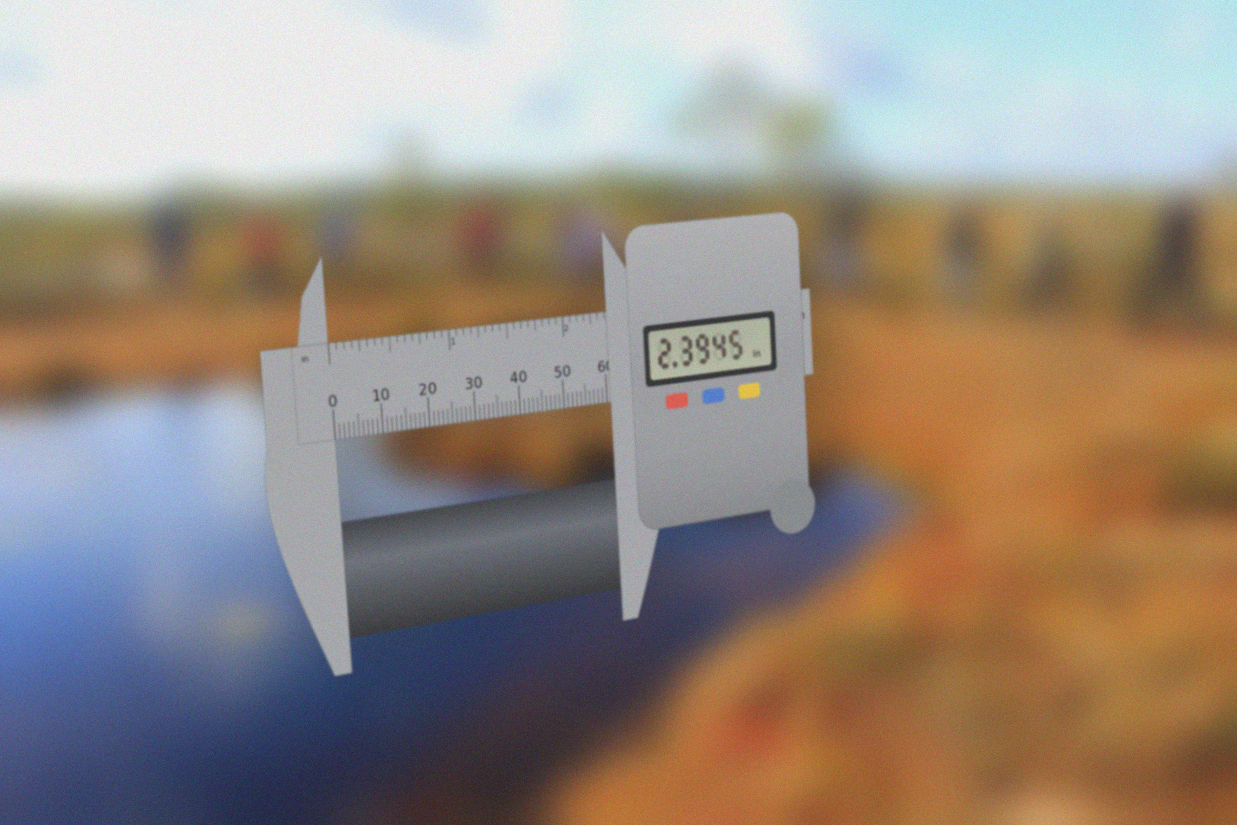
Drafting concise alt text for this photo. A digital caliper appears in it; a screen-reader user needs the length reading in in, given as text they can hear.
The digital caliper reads 2.3945 in
